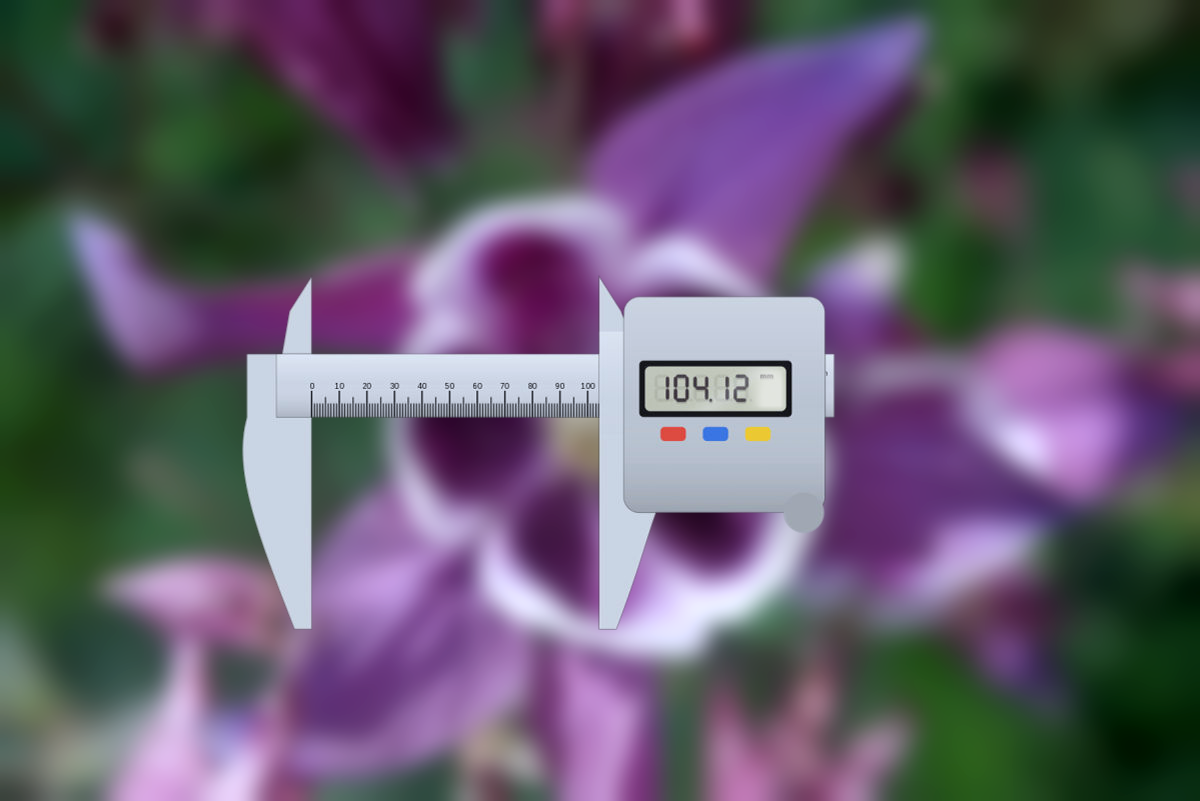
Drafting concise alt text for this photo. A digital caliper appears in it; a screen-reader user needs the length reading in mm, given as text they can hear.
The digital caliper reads 104.12 mm
